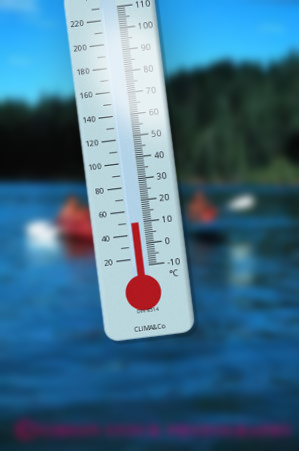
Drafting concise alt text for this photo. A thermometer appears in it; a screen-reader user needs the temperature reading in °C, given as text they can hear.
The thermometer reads 10 °C
